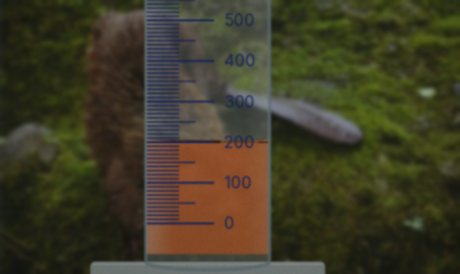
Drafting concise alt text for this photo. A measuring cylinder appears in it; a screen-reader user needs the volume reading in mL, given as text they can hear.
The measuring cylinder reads 200 mL
